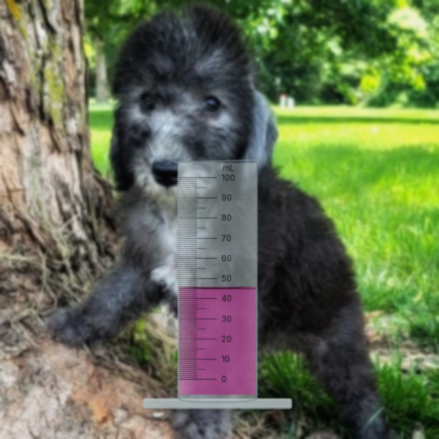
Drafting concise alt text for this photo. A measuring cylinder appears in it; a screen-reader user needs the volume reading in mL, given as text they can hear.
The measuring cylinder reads 45 mL
